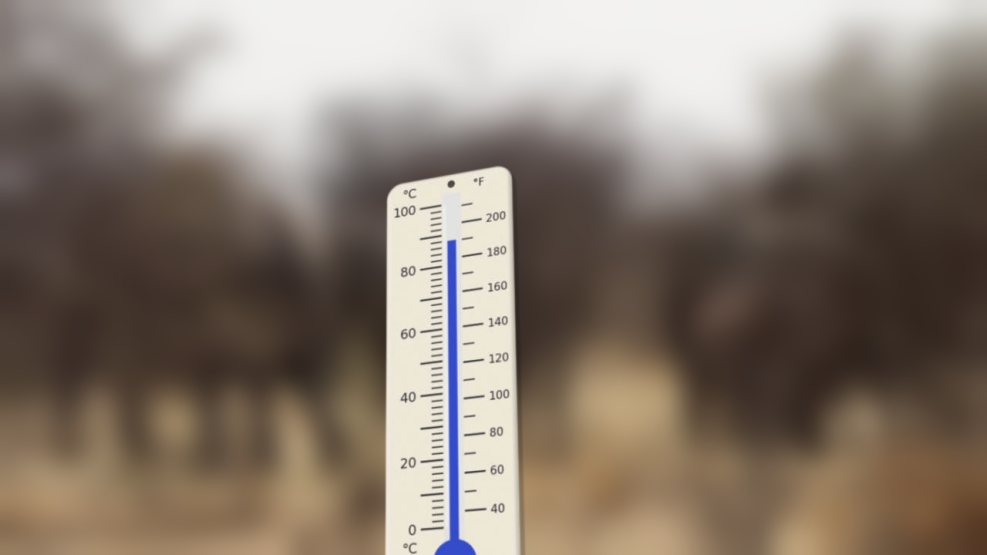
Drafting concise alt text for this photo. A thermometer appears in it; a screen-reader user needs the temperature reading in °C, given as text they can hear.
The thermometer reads 88 °C
